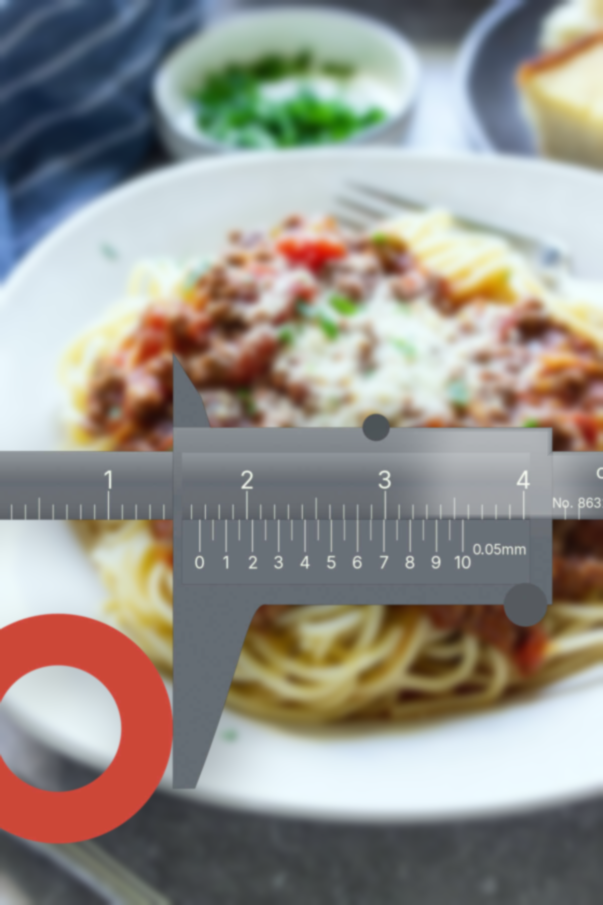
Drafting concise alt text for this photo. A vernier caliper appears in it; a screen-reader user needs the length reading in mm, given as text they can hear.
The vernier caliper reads 16.6 mm
